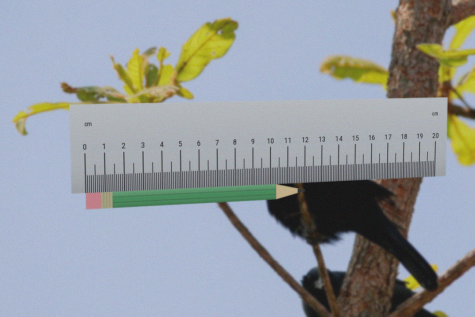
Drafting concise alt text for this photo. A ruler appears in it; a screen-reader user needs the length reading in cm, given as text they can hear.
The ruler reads 12 cm
